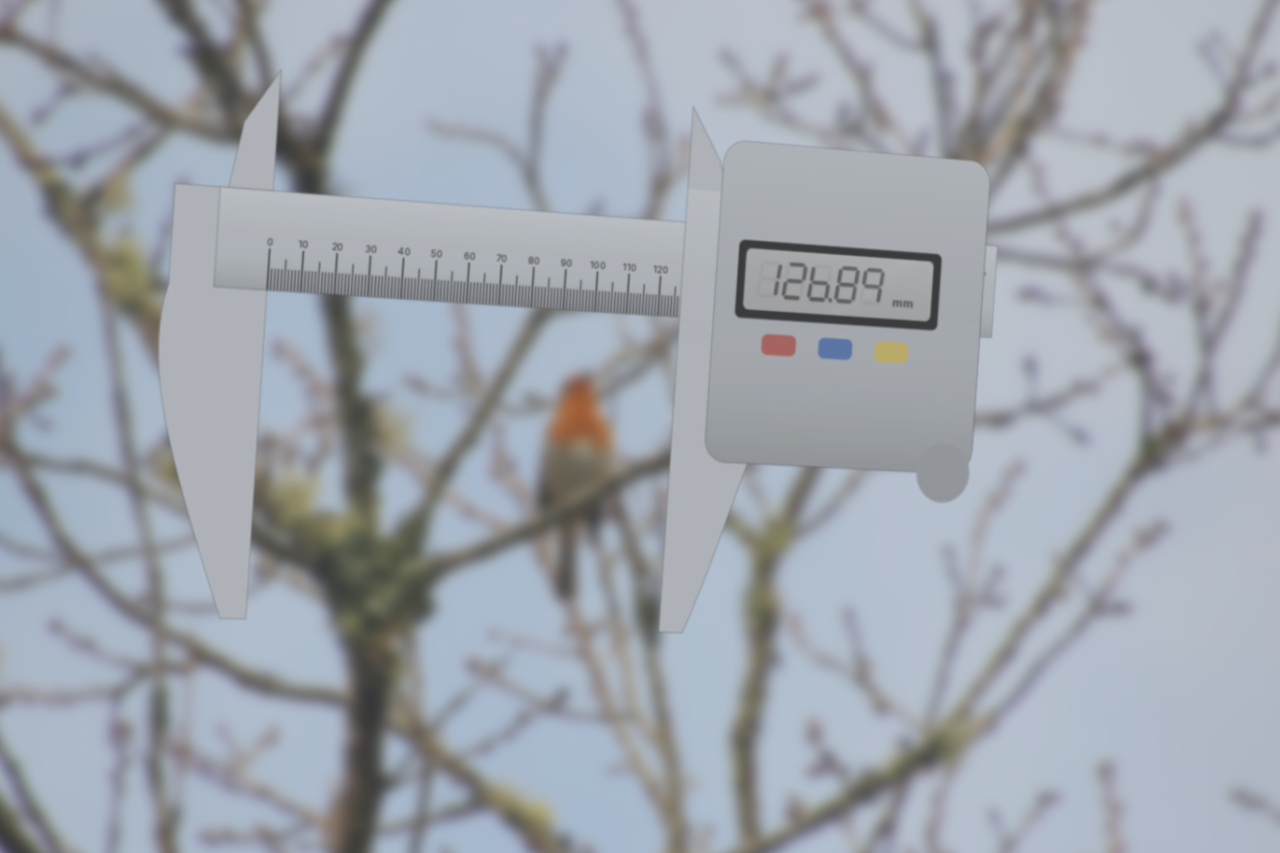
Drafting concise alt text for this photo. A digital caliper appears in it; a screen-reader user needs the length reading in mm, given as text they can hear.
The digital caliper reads 126.89 mm
